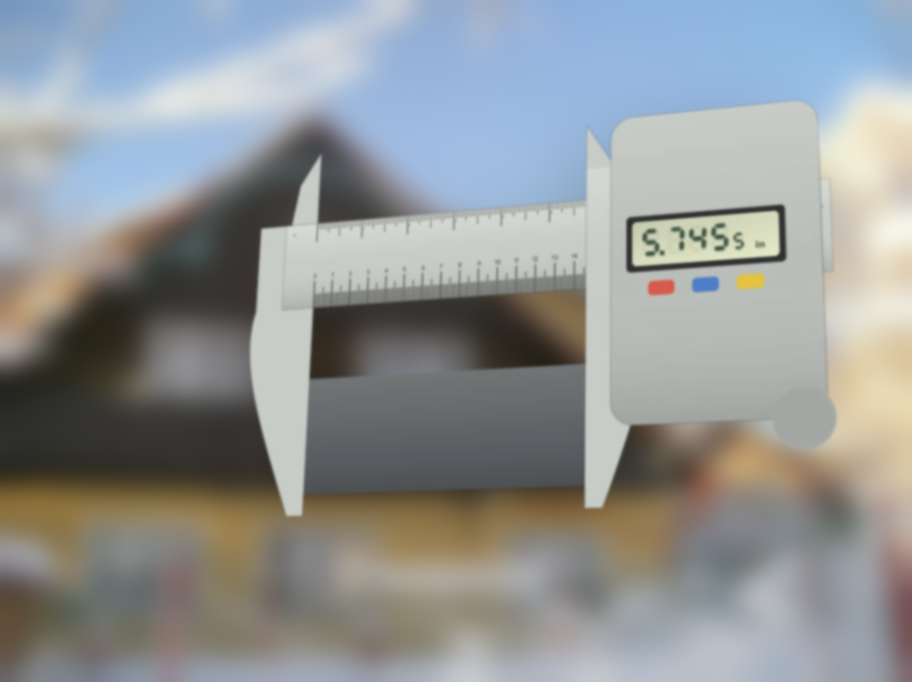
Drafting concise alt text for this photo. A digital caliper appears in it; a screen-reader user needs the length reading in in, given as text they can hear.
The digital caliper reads 5.7455 in
